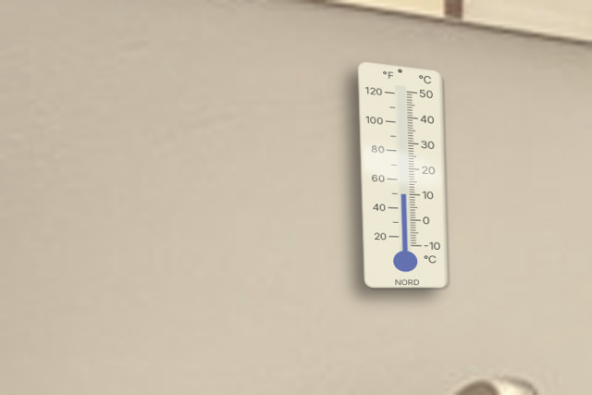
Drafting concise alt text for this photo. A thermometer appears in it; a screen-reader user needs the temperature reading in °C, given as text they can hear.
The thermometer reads 10 °C
